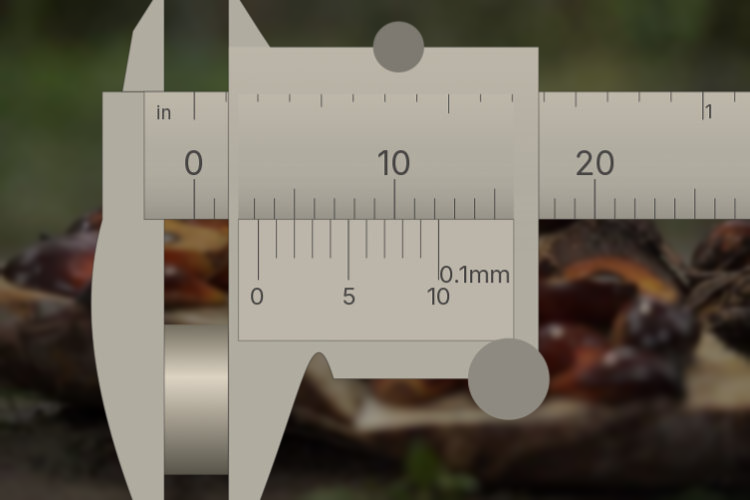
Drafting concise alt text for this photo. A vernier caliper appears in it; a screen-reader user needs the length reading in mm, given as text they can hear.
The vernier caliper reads 3.2 mm
